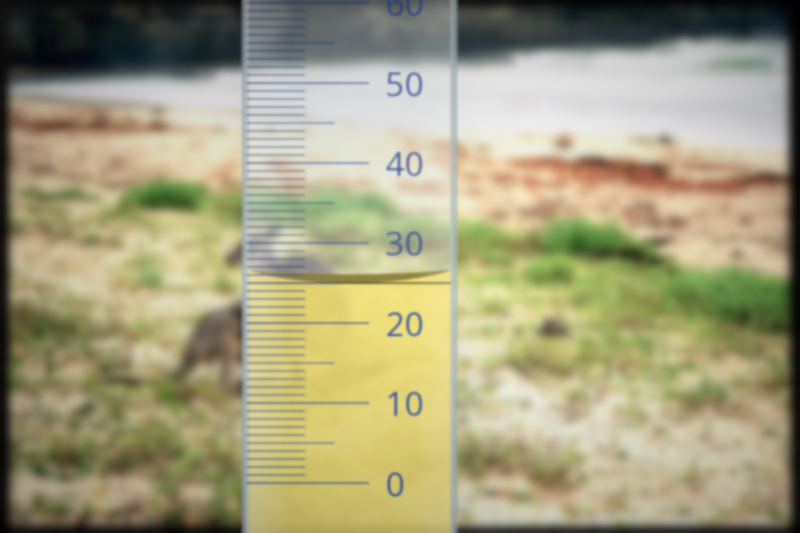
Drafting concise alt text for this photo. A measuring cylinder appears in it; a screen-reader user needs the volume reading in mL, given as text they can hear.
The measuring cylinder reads 25 mL
